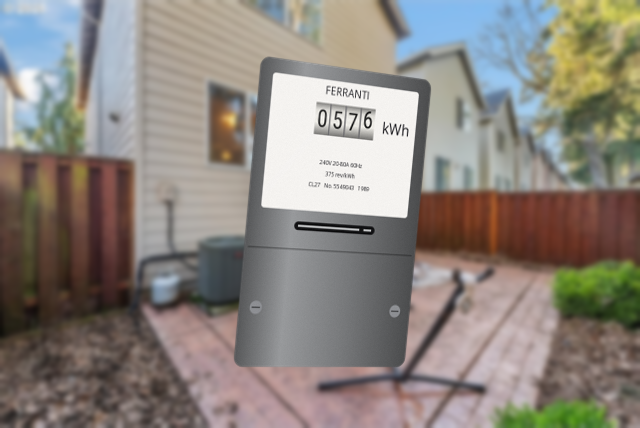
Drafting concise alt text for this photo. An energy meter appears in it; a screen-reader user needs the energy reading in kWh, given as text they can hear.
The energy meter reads 576 kWh
